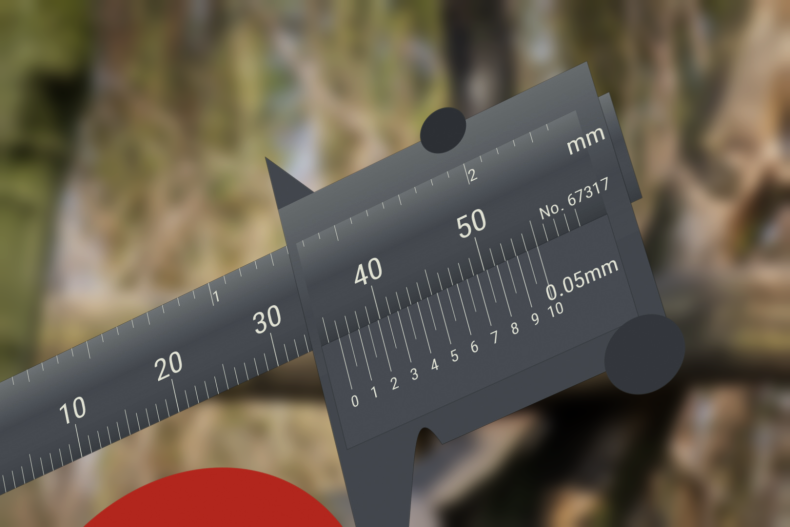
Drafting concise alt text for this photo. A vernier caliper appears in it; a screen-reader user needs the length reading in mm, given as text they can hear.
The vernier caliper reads 36.0 mm
